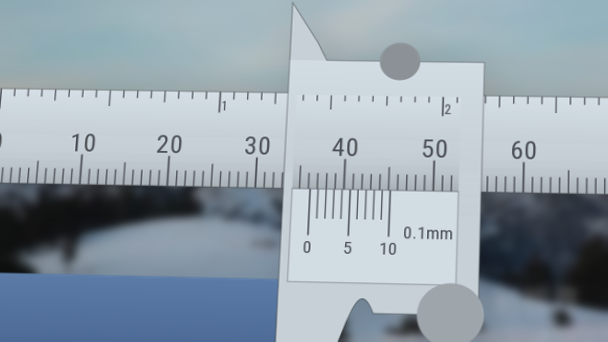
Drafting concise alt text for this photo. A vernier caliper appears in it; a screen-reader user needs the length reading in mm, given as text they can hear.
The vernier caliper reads 36.2 mm
